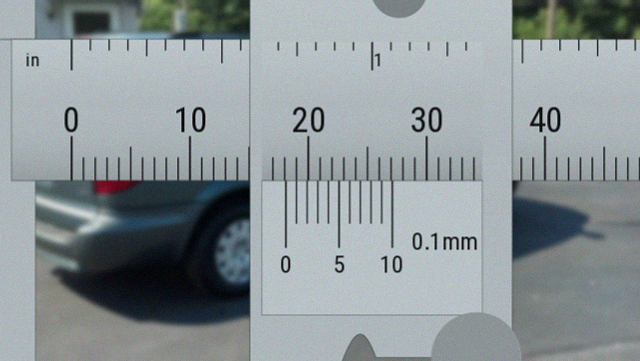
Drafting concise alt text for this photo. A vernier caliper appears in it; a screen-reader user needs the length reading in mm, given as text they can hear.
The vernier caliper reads 18.1 mm
